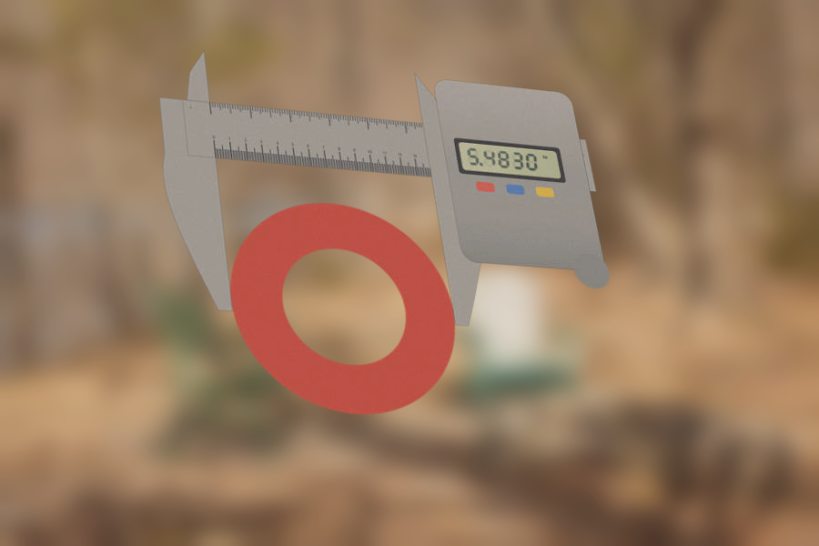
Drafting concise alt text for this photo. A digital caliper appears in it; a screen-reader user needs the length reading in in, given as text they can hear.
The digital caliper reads 5.4830 in
